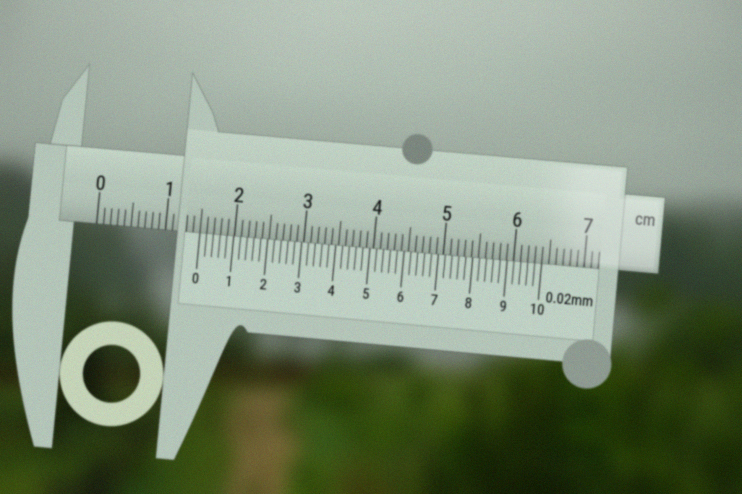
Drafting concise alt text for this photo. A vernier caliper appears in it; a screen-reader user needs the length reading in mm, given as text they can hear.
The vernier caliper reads 15.0 mm
